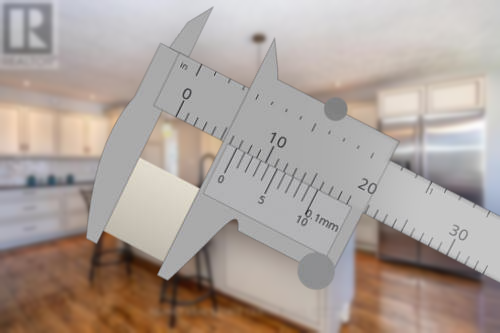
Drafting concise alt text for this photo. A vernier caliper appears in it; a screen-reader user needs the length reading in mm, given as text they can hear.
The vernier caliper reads 6.8 mm
